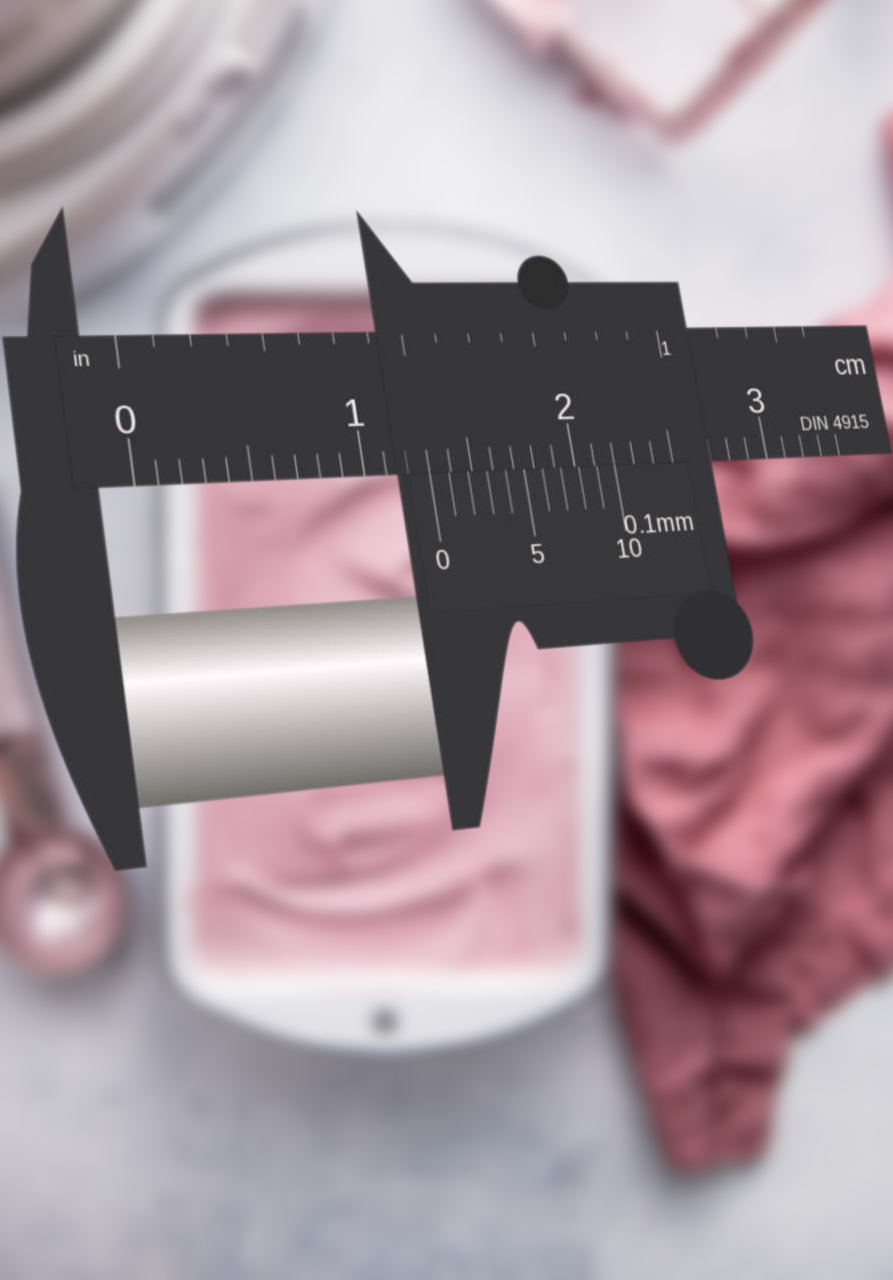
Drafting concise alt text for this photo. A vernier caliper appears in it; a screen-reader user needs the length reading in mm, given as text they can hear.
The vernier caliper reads 13.0 mm
